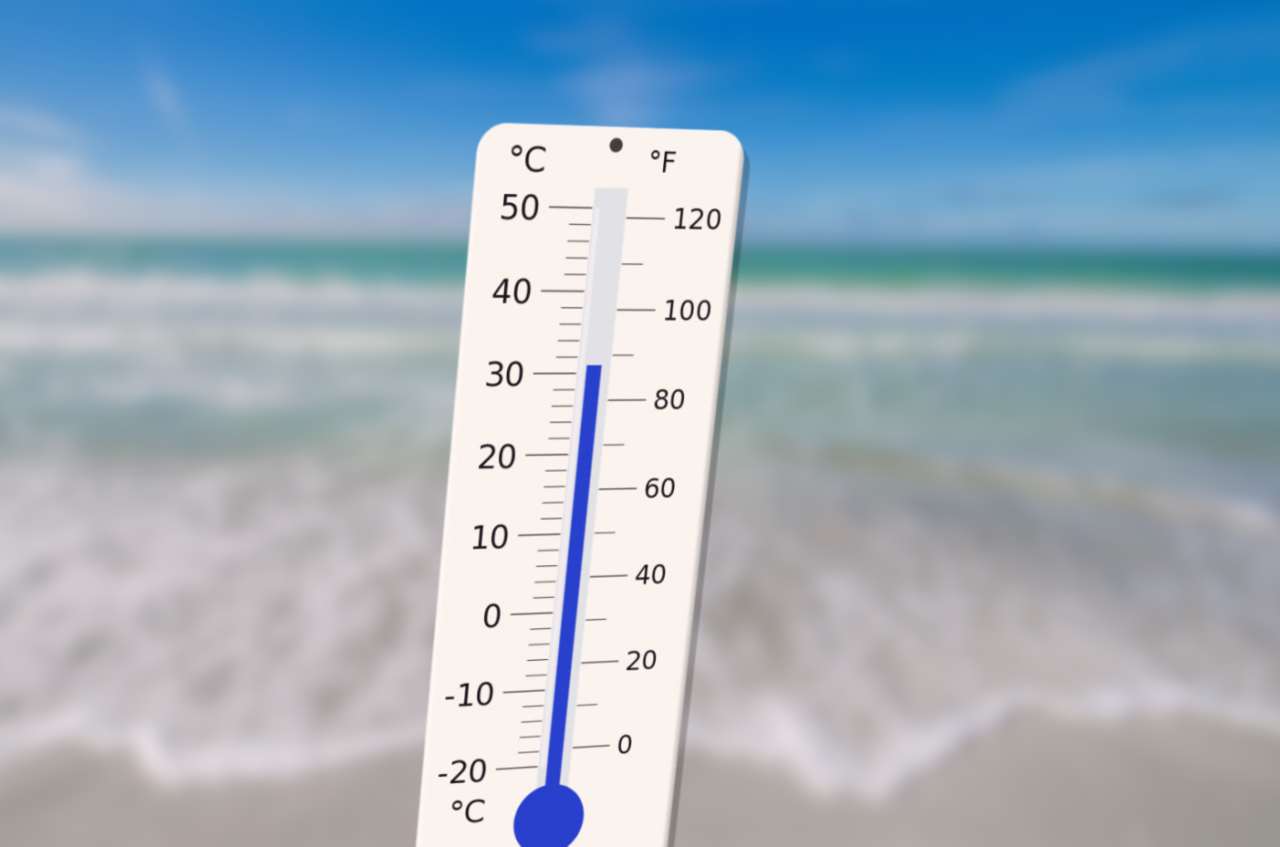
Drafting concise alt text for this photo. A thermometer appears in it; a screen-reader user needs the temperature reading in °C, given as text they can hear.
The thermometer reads 31 °C
